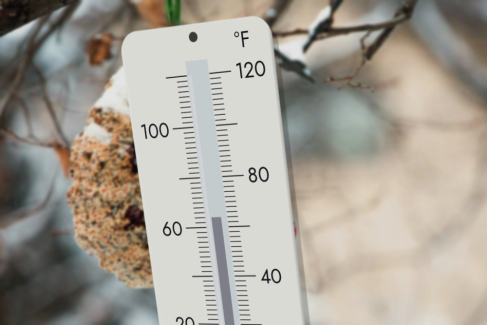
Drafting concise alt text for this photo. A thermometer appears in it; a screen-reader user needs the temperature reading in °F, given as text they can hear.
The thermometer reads 64 °F
